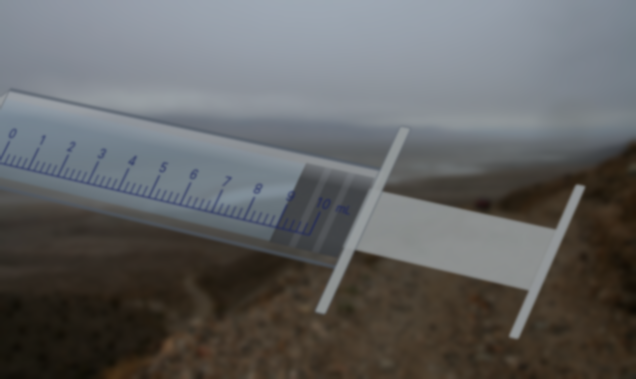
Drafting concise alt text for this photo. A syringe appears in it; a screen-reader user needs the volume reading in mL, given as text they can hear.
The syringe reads 9 mL
